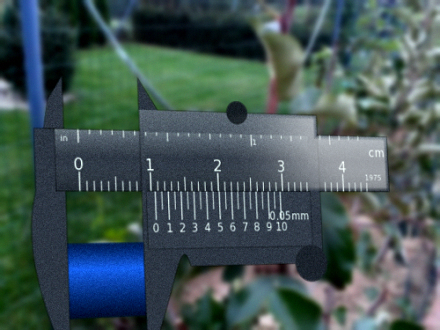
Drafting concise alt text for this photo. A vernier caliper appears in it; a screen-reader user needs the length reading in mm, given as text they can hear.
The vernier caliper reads 10.6 mm
